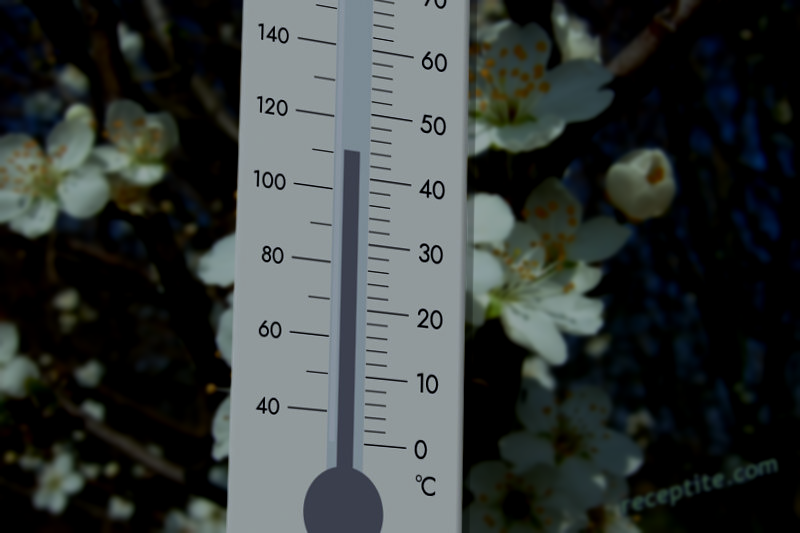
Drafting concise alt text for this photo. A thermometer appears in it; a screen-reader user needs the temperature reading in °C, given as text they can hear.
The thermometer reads 44 °C
